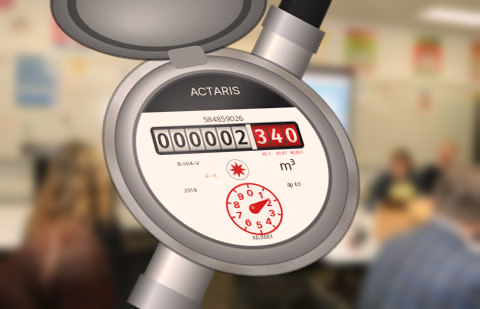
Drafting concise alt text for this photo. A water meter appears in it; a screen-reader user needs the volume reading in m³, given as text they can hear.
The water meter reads 2.3401 m³
